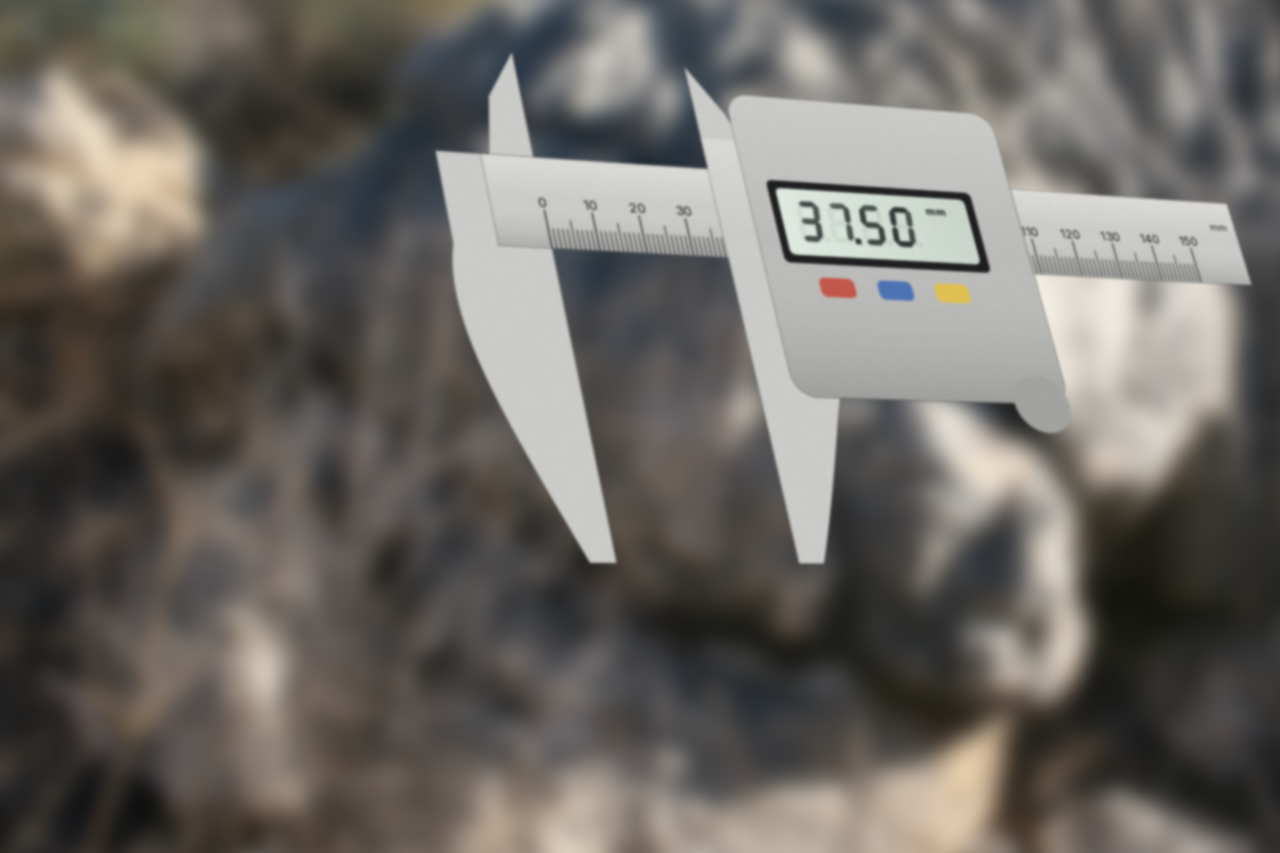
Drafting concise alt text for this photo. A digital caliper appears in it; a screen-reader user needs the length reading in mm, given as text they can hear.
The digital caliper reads 37.50 mm
